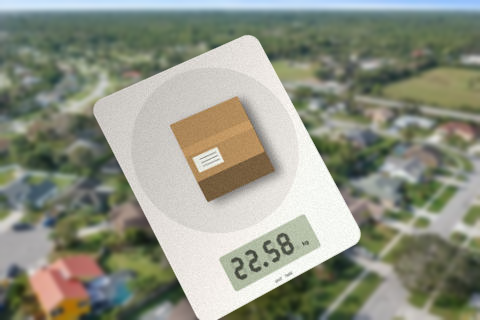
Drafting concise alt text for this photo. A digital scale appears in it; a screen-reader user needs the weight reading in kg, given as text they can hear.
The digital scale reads 22.58 kg
